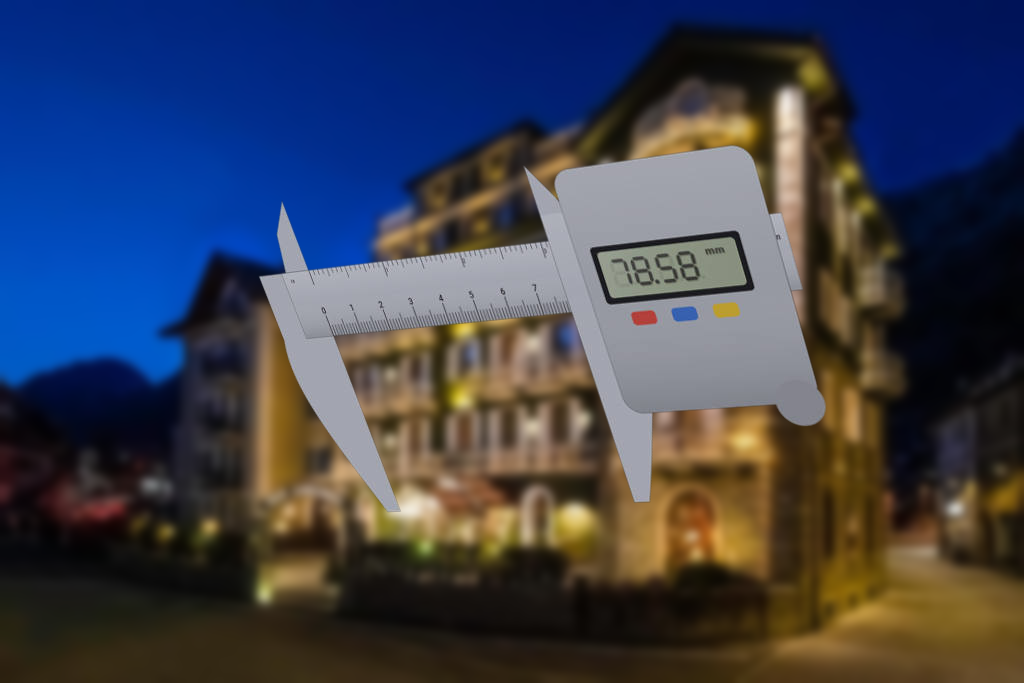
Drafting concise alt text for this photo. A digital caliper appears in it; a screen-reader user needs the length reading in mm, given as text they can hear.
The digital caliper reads 78.58 mm
